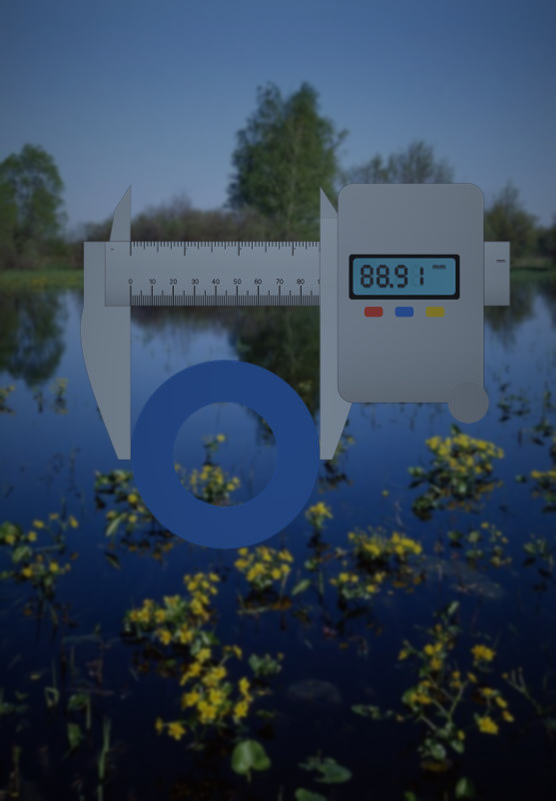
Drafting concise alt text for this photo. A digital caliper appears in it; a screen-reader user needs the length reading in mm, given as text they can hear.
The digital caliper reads 88.91 mm
